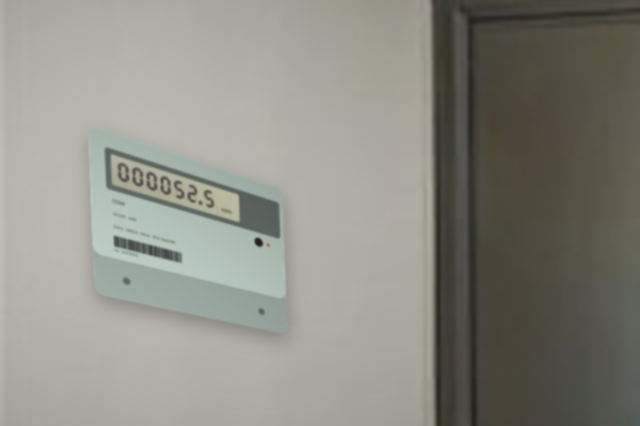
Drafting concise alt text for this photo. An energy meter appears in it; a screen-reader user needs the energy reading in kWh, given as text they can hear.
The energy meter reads 52.5 kWh
